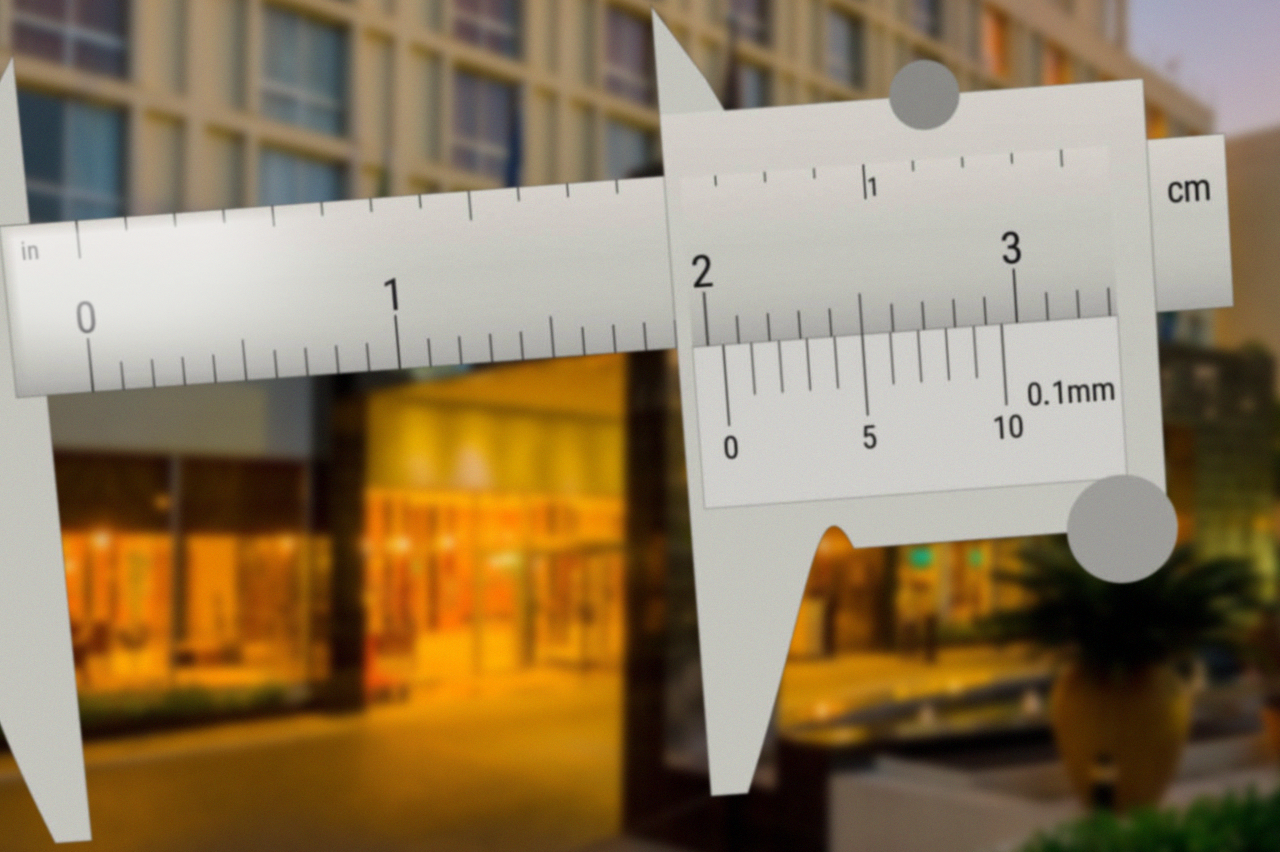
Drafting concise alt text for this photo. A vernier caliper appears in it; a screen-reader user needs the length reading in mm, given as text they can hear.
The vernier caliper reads 20.5 mm
